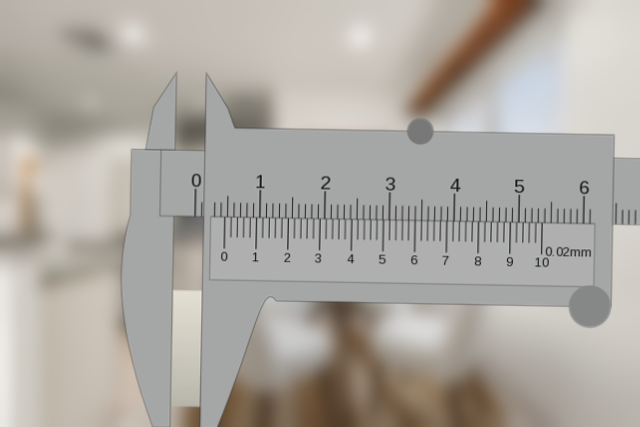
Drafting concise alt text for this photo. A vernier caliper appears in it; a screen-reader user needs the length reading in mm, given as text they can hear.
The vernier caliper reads 4.6 mm
